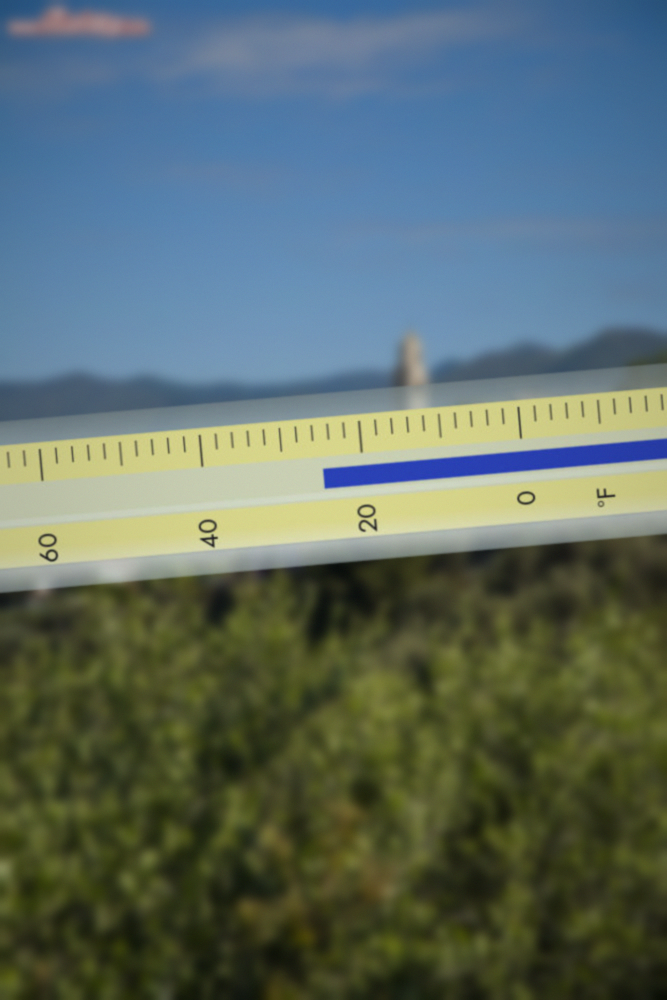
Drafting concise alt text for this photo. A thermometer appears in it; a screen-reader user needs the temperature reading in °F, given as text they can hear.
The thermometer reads 25 °F
